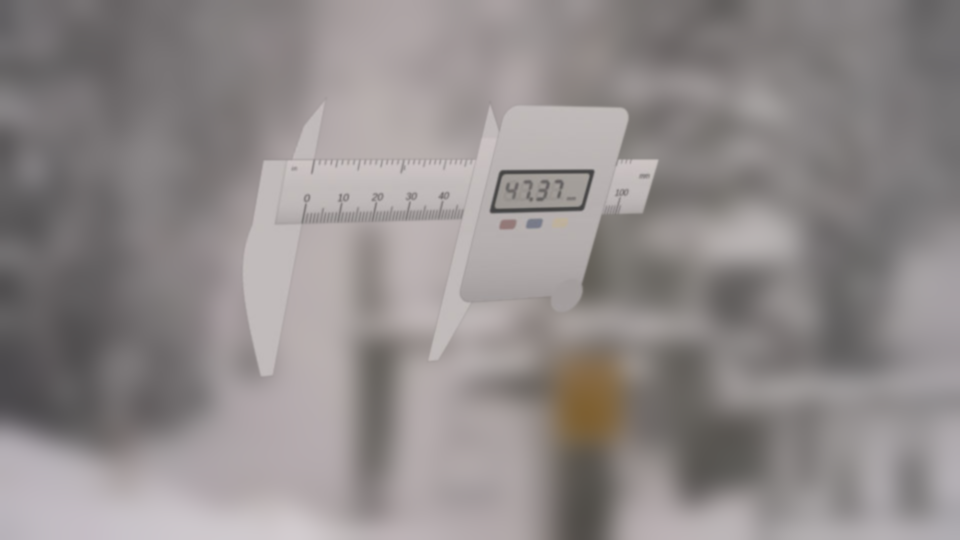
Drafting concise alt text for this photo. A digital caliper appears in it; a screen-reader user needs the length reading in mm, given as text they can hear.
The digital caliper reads 47.37 mm
